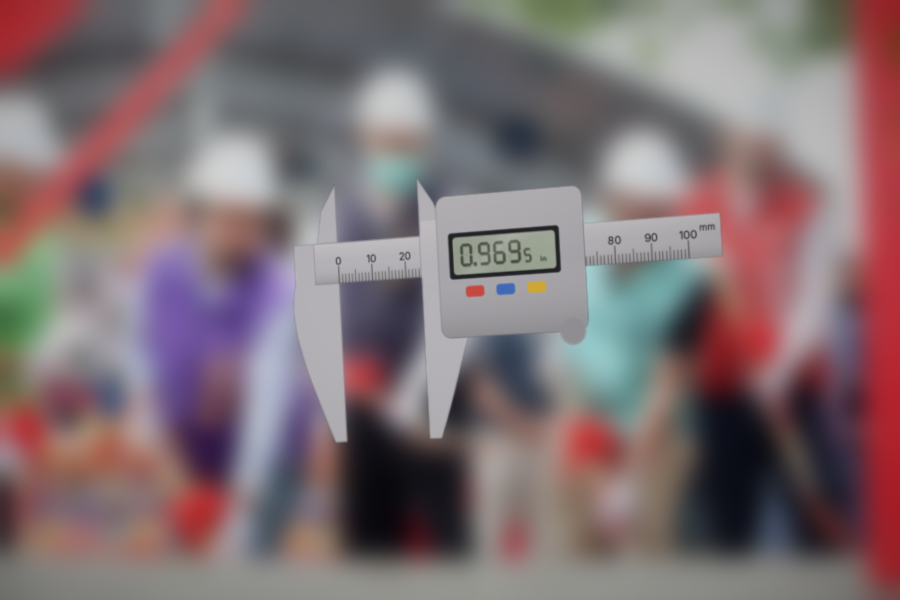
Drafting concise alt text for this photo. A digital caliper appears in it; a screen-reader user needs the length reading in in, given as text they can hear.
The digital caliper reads 0.9695 in
